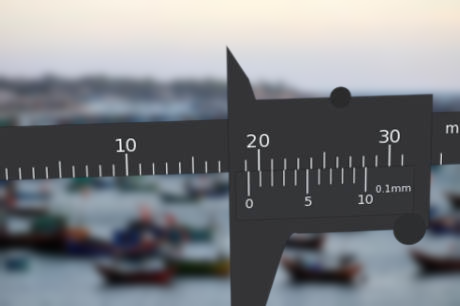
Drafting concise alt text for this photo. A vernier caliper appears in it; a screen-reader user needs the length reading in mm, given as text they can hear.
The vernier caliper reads 19.2 mm
